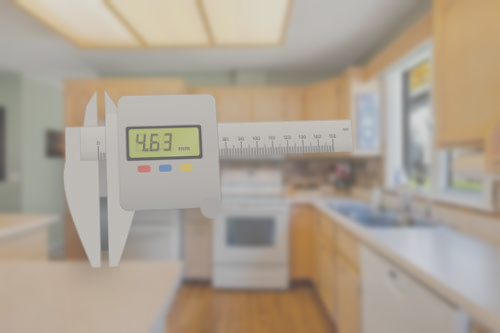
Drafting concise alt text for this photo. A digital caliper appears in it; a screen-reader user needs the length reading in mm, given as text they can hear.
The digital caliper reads 4.63 mm
